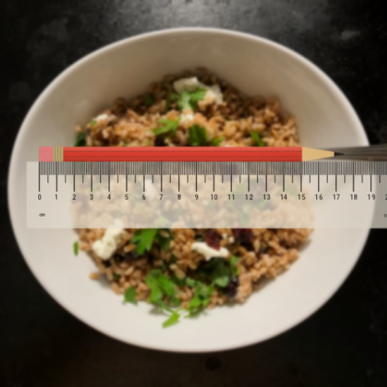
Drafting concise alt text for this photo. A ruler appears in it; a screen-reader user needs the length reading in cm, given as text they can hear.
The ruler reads 17.5 cm
